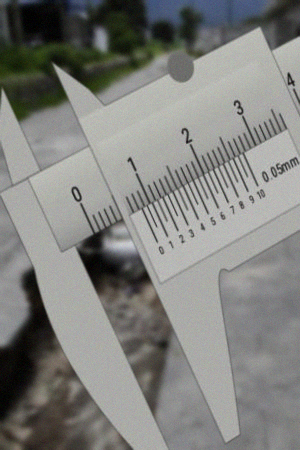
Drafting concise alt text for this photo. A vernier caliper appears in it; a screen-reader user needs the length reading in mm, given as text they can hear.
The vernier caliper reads 8.5 mm
